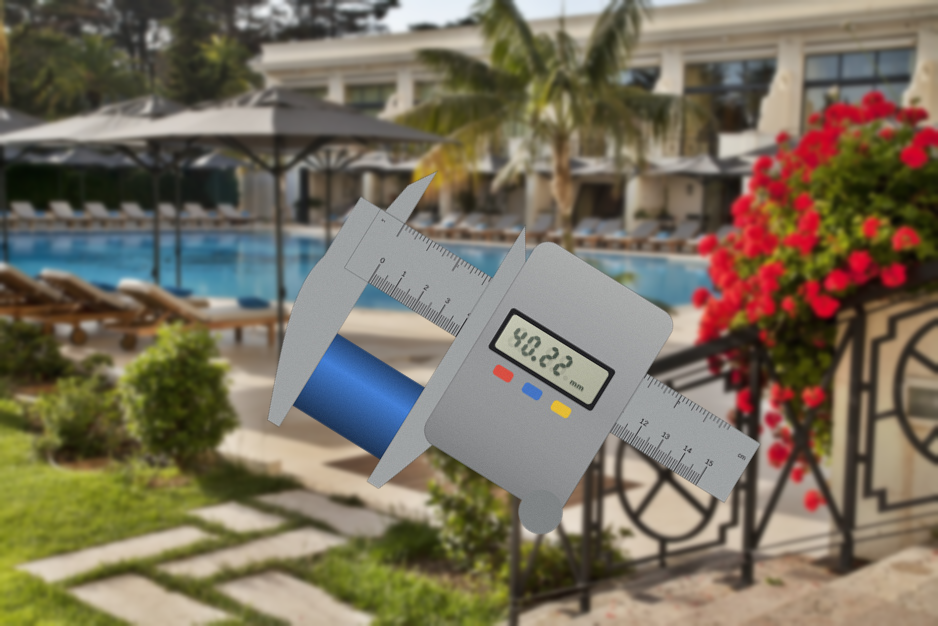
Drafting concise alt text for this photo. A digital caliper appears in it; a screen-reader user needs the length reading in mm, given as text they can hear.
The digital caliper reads 40.22 mm
